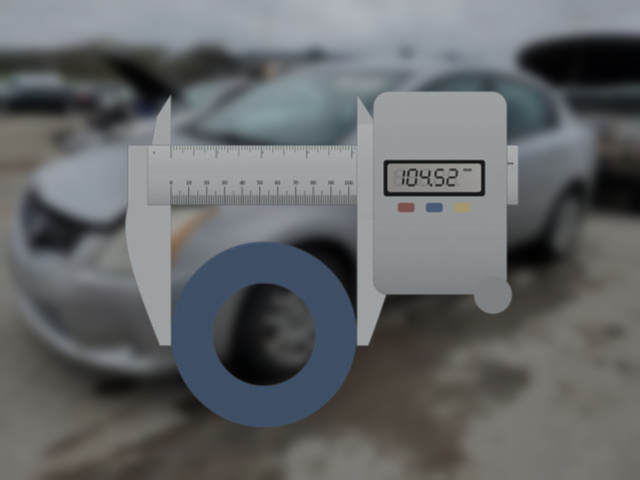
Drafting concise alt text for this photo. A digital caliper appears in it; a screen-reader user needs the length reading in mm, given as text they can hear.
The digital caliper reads 104.52 mm
